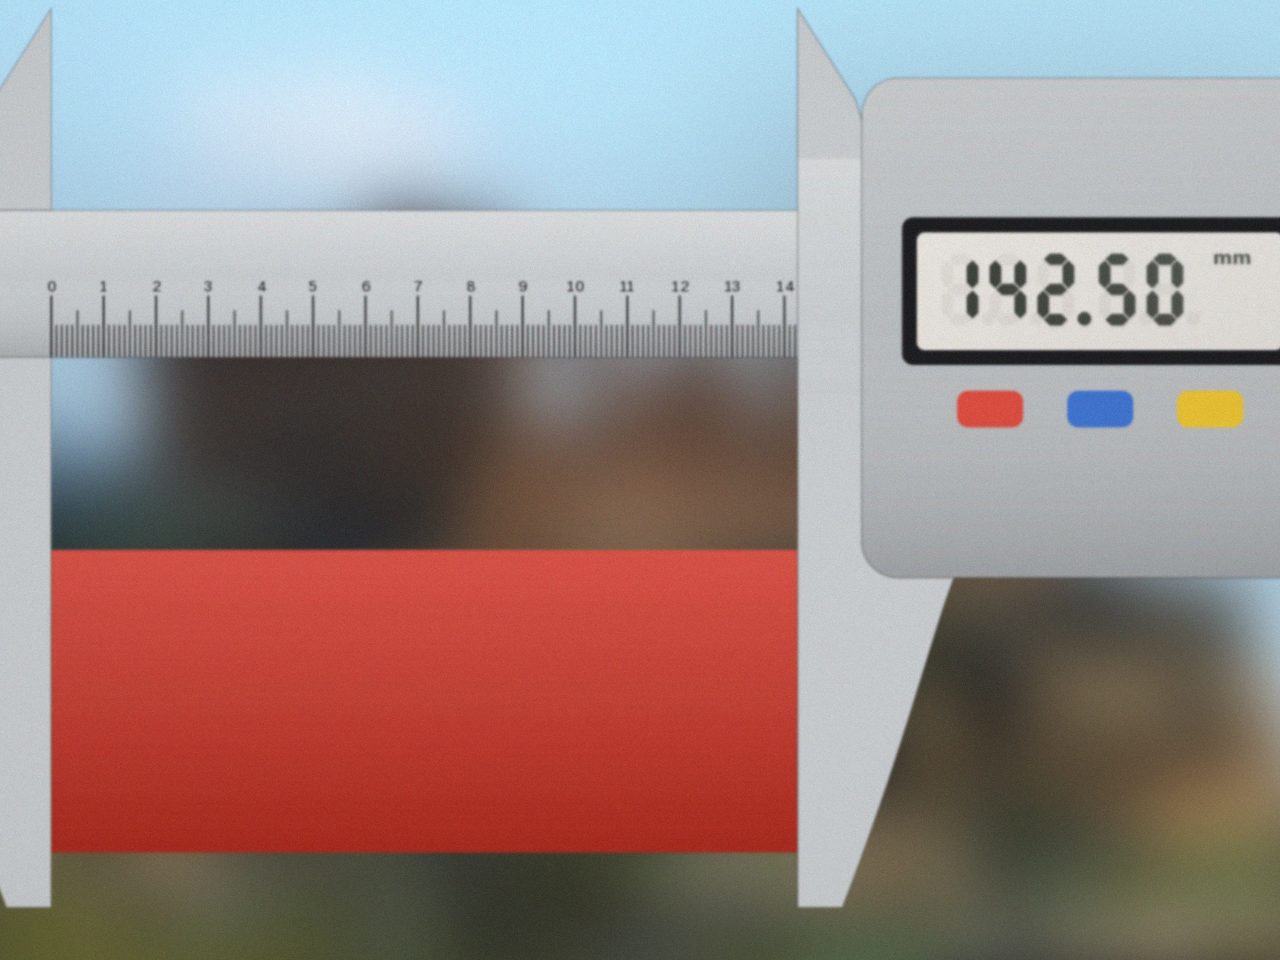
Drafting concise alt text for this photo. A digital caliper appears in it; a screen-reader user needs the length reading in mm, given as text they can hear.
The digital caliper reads 142.50 mm
